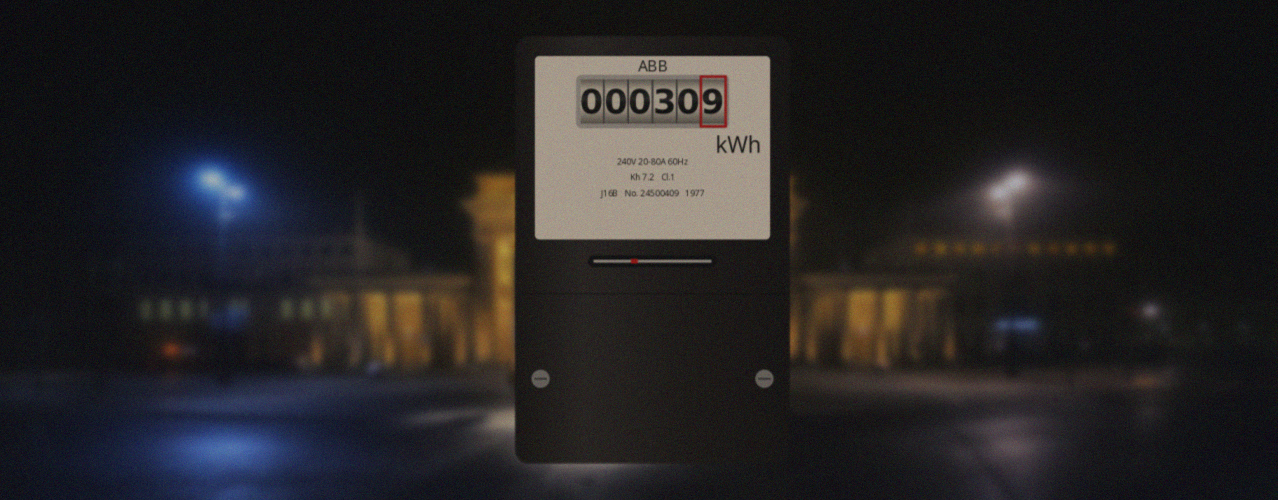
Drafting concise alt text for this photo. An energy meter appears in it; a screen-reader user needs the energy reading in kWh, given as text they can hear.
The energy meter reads 30.9 kWh
